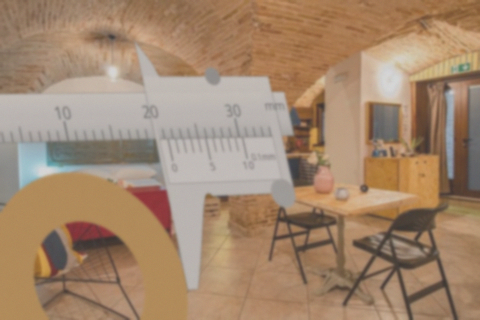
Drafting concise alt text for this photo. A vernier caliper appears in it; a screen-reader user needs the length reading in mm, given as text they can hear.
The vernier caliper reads 21.4 mm
